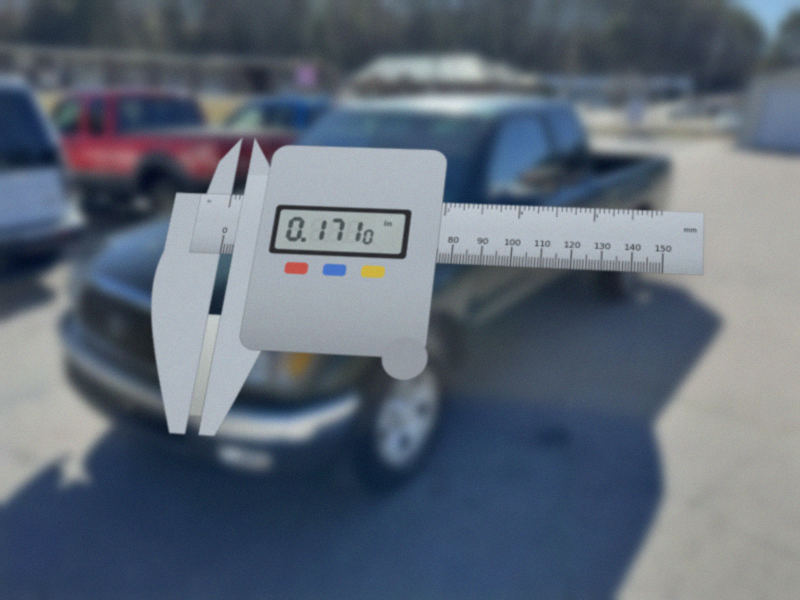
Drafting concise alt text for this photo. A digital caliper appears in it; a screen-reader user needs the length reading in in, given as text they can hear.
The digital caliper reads 0.1710 in
